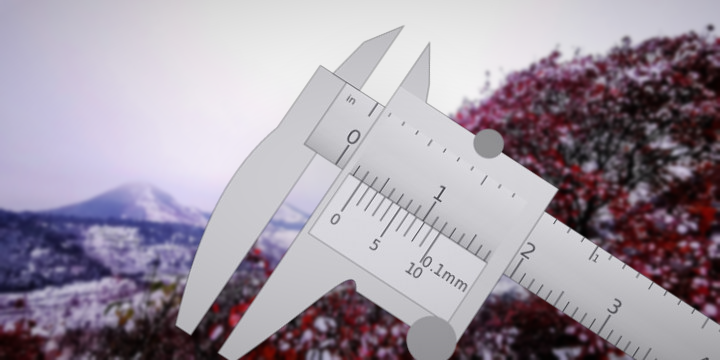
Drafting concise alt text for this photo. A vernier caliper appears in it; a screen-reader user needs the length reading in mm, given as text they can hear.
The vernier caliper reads 3.0 mm
